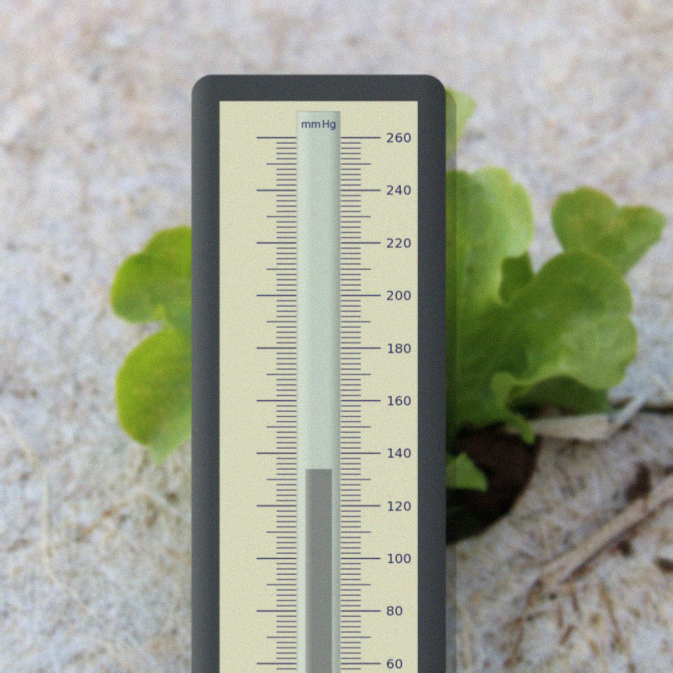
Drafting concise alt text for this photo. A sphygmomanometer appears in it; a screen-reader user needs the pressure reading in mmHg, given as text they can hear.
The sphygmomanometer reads 134 mmHg
